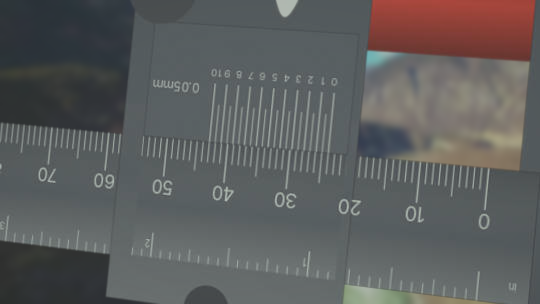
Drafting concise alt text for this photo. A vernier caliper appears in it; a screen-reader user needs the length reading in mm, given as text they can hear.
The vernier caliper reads 24.0 mm
